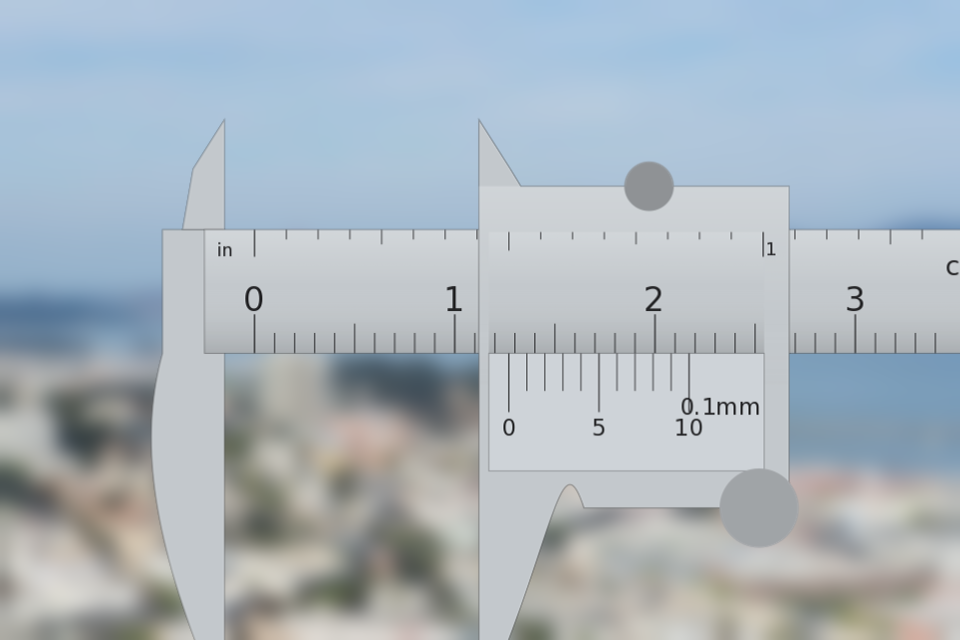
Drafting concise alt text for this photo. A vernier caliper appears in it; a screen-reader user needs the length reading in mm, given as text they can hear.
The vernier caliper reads 12.7 mm
